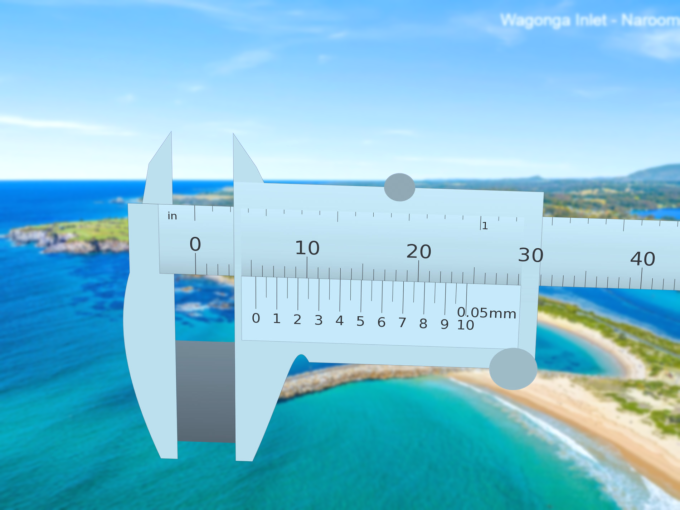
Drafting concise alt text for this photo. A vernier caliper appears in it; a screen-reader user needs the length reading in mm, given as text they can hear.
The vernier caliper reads 5.4 mm
